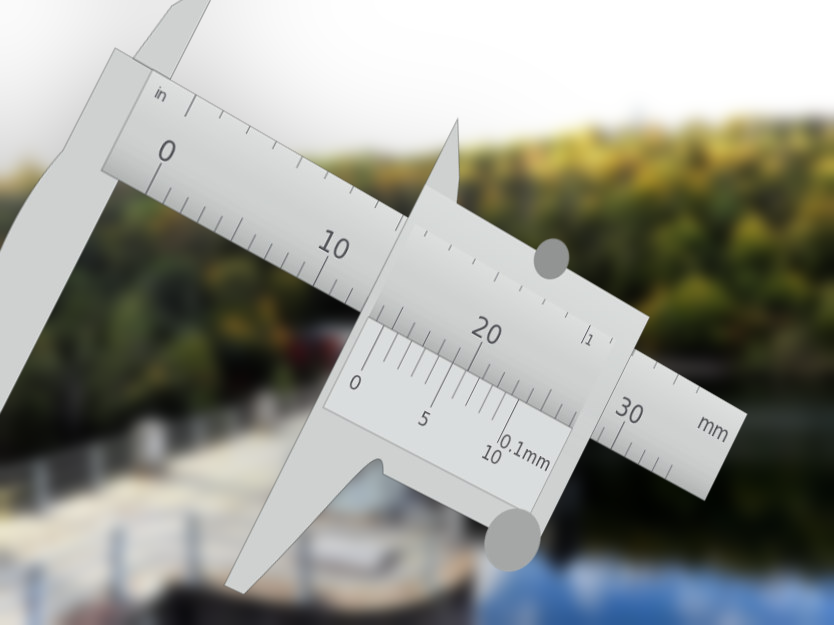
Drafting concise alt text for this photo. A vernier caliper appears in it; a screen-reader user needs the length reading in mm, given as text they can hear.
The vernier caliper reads 14.5 mm
